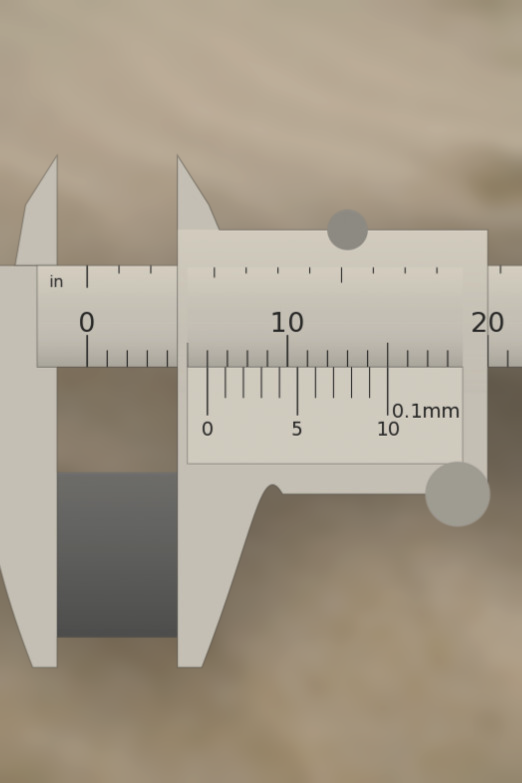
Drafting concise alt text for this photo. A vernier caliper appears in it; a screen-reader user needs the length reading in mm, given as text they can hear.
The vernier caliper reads 6.0 mm
